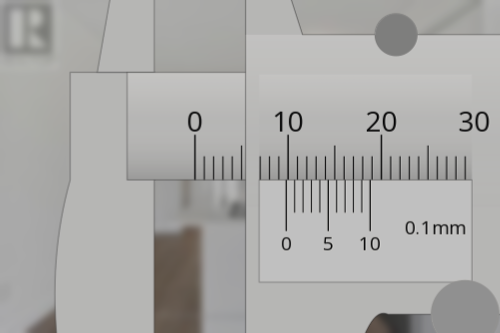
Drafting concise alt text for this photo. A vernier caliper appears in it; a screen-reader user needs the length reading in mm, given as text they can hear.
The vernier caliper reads 9.8 mm
